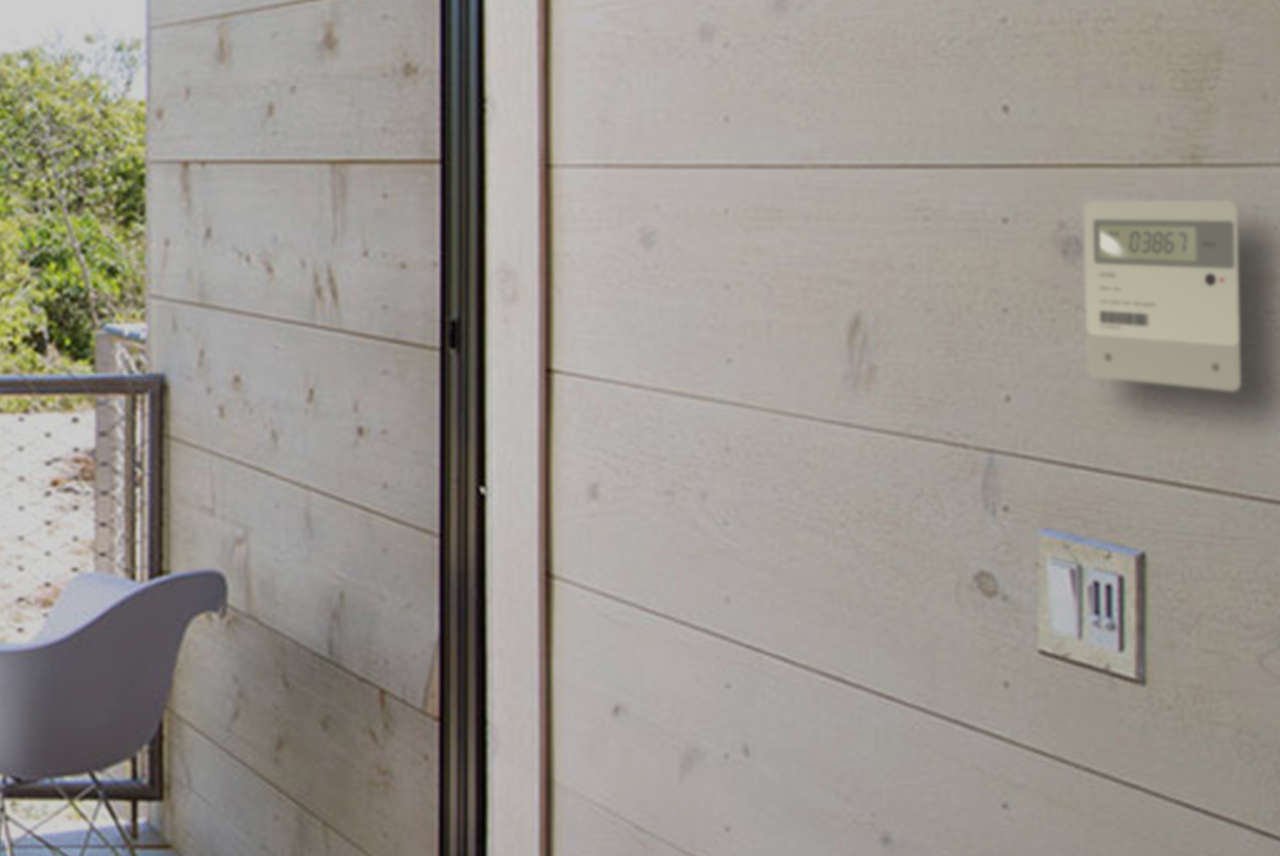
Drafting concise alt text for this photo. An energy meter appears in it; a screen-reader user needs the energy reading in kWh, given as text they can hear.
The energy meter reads 3867 kWh
